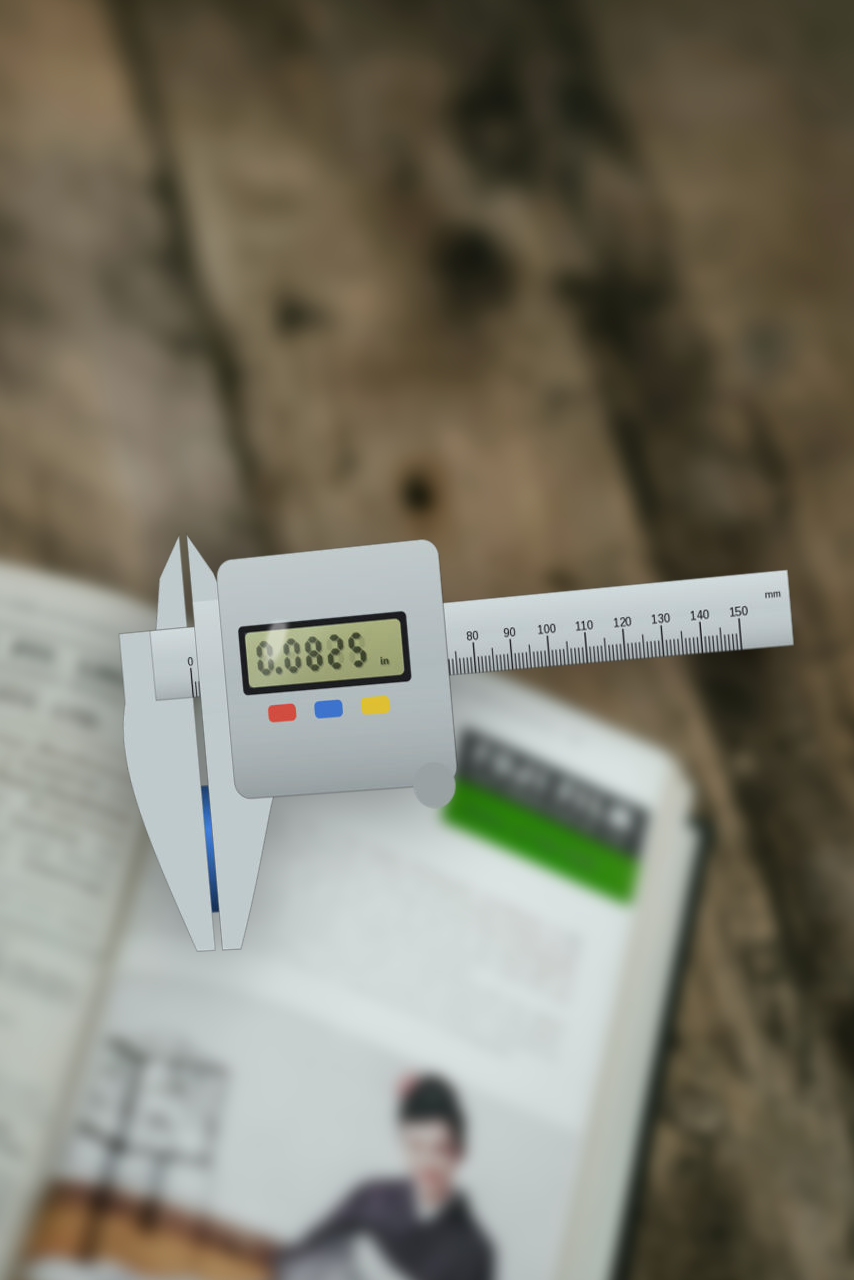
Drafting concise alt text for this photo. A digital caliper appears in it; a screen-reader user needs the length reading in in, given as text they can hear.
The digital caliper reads 0.0825 in
